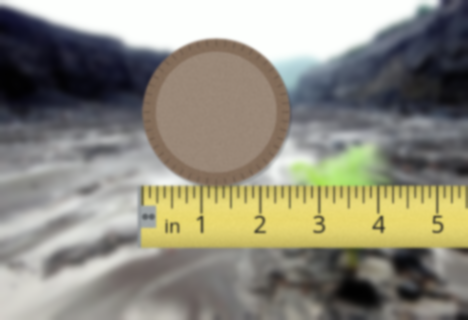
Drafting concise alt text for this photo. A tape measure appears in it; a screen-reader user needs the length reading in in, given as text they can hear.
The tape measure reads 2.5 in
